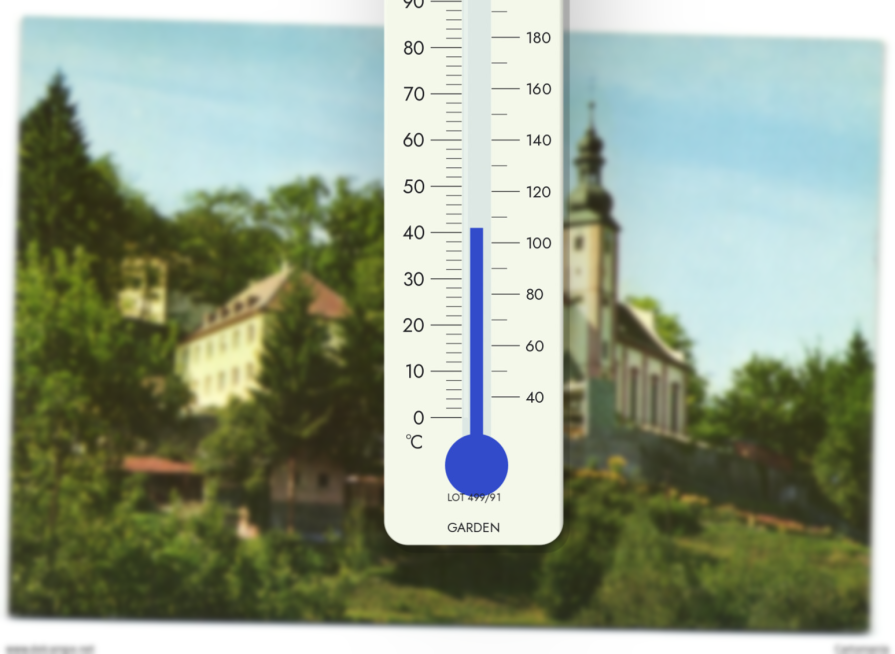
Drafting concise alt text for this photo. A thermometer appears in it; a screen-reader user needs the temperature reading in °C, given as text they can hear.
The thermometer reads 41 °C
